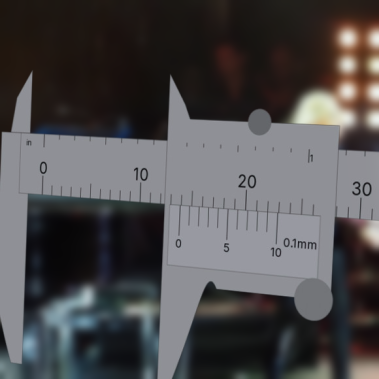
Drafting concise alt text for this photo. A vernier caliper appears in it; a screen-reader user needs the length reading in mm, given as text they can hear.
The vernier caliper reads 13.9 mm
